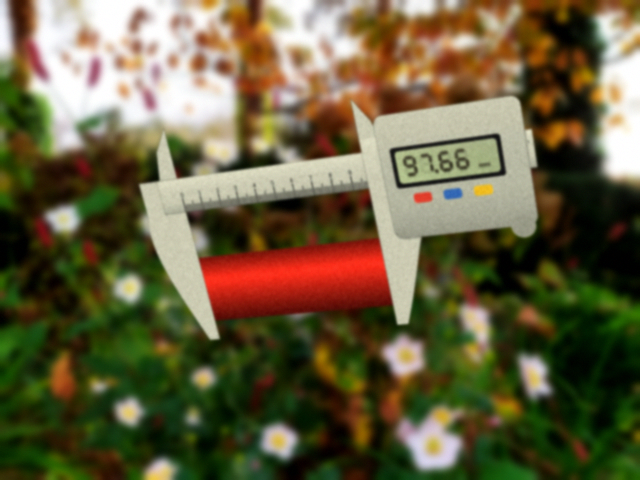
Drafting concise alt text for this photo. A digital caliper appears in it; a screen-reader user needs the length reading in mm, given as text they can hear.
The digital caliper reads 97.66 mm
